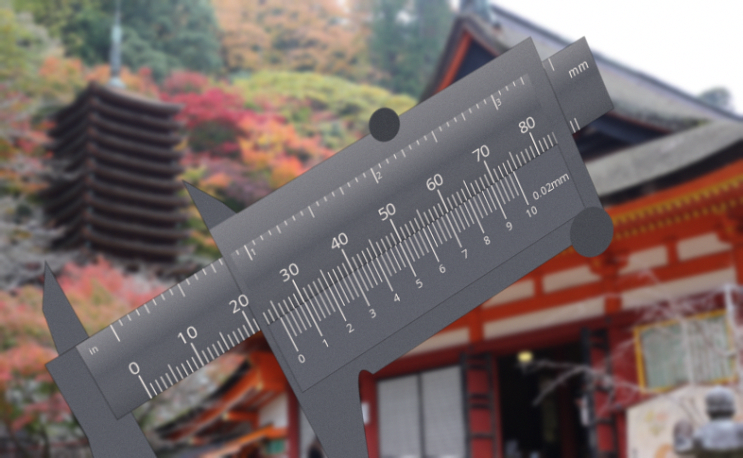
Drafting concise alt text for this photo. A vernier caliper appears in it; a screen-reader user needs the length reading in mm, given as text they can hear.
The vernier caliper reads 25.2 mm
